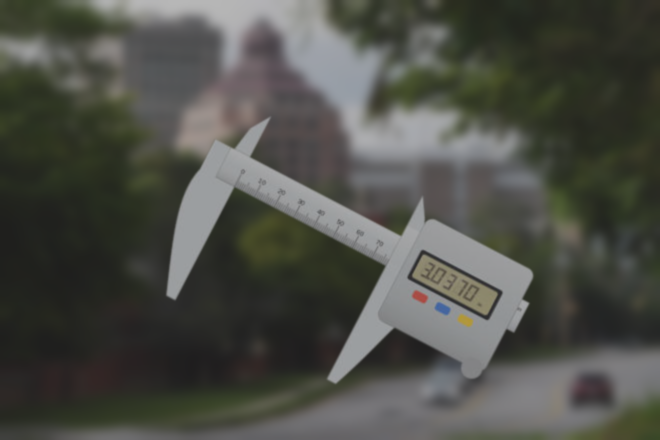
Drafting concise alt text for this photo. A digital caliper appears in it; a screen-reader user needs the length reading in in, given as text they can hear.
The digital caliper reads 3.0370 in
